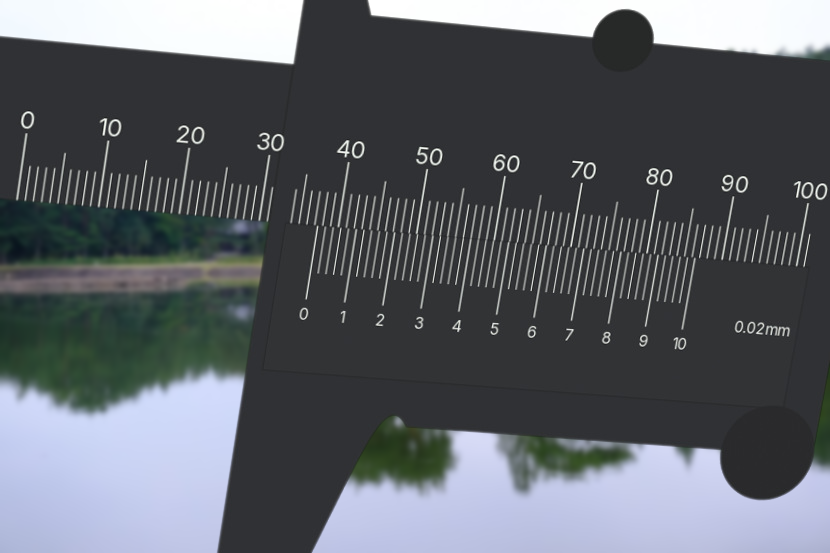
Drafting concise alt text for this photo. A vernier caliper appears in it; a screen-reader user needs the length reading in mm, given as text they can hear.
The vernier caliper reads 37.4 mm
